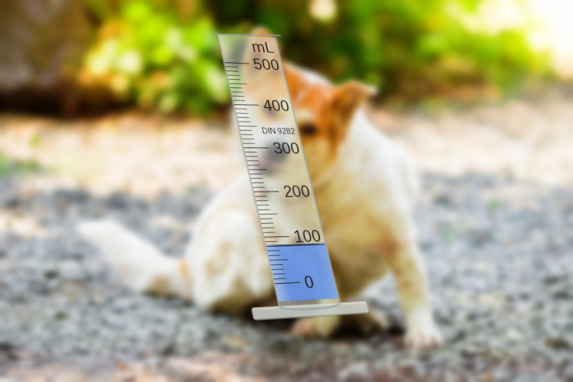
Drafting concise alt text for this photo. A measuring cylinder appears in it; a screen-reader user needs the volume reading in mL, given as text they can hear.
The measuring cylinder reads 80 mL
